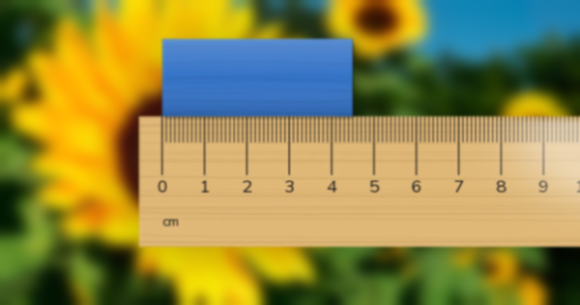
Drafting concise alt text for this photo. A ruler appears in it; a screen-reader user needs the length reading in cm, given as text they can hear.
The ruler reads 4.5 cm
